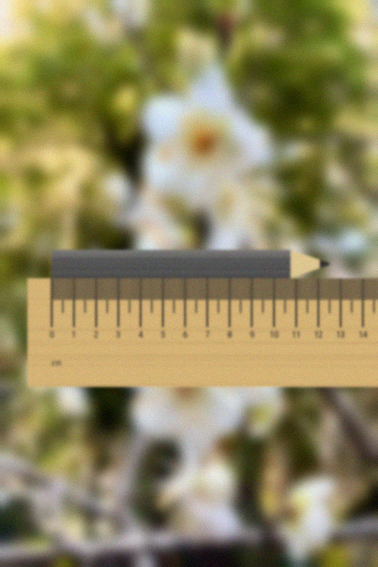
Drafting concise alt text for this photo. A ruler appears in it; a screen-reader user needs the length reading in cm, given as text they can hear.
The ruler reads 12.5 cm
